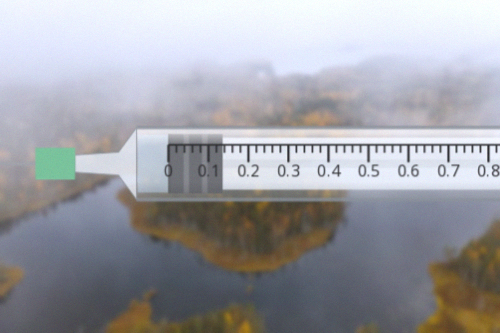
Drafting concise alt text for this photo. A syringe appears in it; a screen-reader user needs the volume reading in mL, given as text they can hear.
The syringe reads 0 mL
